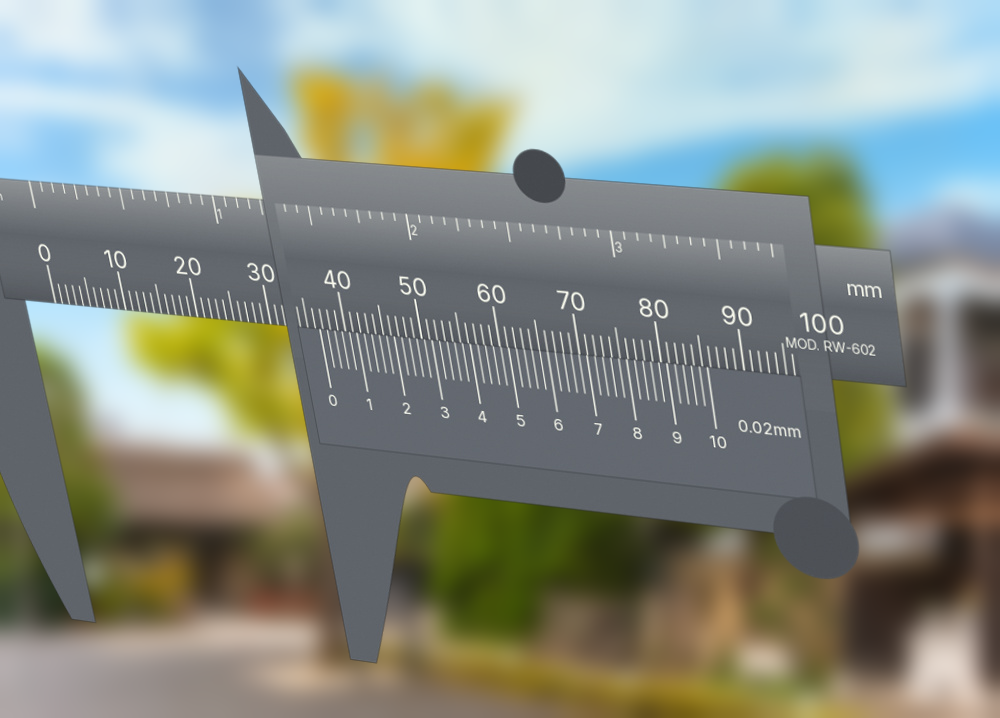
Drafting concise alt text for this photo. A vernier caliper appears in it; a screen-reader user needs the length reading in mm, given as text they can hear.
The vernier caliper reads 36.6 mm
